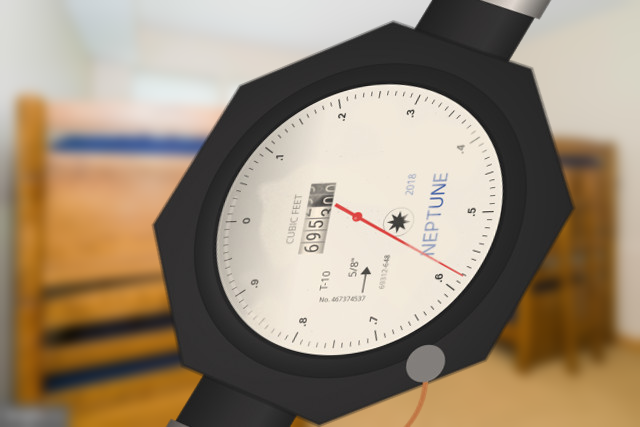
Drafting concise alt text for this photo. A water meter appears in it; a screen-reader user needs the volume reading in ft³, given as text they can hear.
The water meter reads 695299.58 ft³
